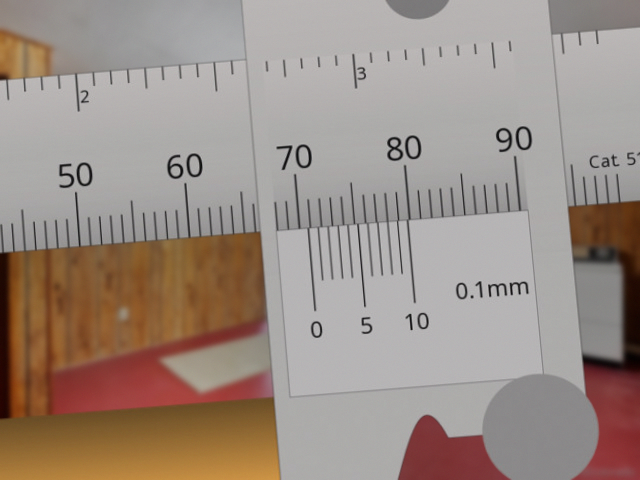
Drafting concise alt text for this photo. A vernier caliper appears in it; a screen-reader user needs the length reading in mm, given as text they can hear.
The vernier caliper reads 70.8 mm
